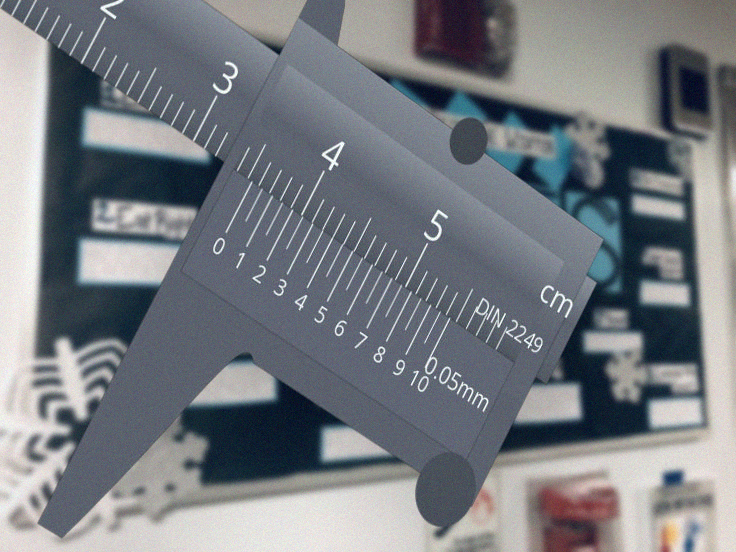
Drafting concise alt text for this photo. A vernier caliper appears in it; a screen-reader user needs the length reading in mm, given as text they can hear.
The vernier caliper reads 35.4 mm
